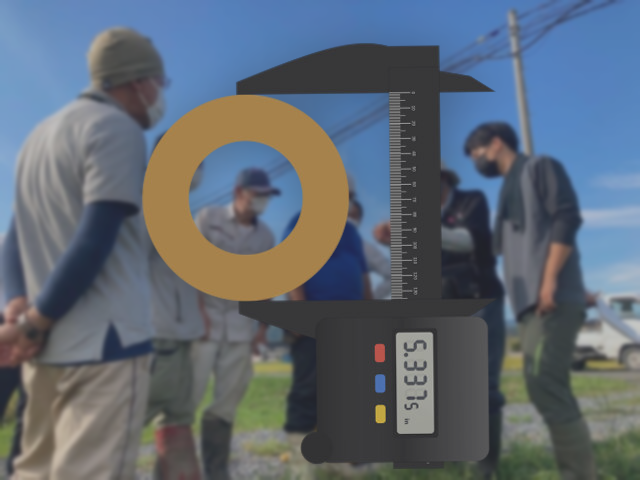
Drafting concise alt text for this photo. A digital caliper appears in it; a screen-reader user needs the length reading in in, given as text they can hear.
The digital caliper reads 5.3375 in
